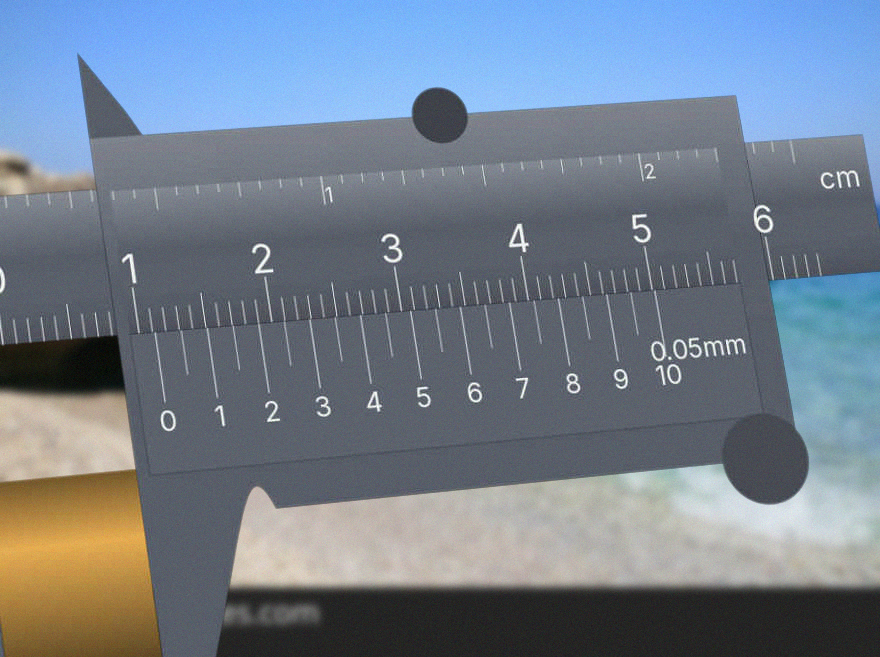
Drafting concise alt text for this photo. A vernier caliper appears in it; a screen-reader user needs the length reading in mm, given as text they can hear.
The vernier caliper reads 11.2 mm
